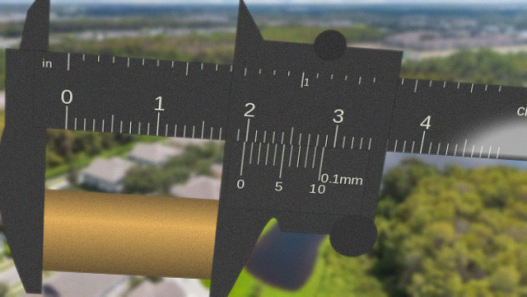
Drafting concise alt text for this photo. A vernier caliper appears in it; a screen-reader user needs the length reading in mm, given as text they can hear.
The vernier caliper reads 19.8 mm
